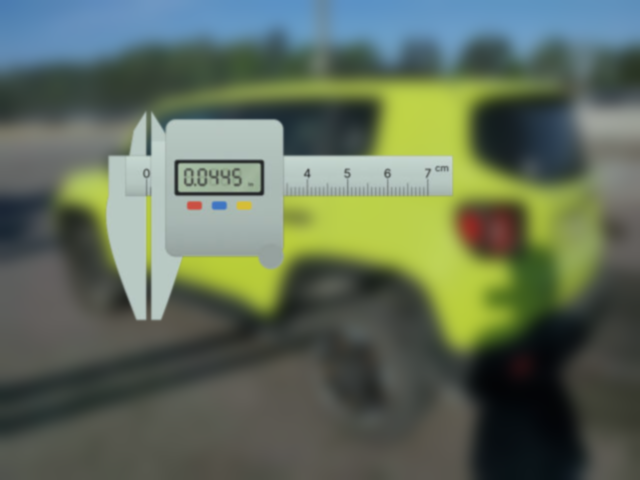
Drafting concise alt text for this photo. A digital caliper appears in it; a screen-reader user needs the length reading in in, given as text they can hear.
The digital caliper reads 0.0445 in
